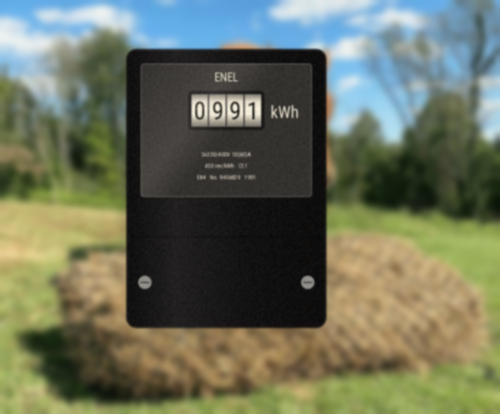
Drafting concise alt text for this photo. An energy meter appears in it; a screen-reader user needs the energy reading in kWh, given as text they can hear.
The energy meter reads 991 kWh
